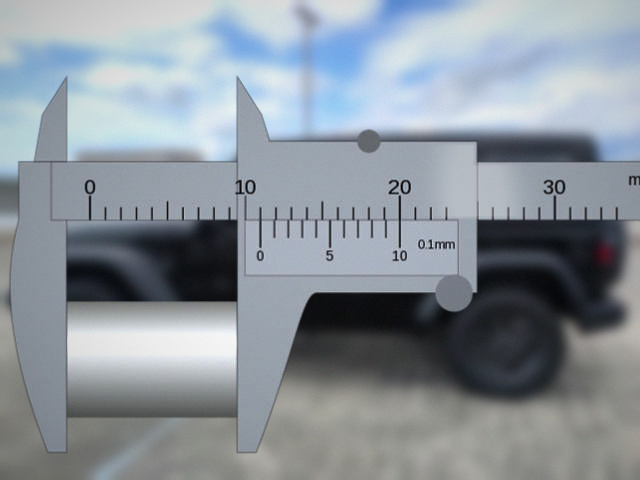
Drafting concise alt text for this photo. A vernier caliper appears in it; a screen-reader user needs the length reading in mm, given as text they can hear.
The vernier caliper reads 11.0 mm
